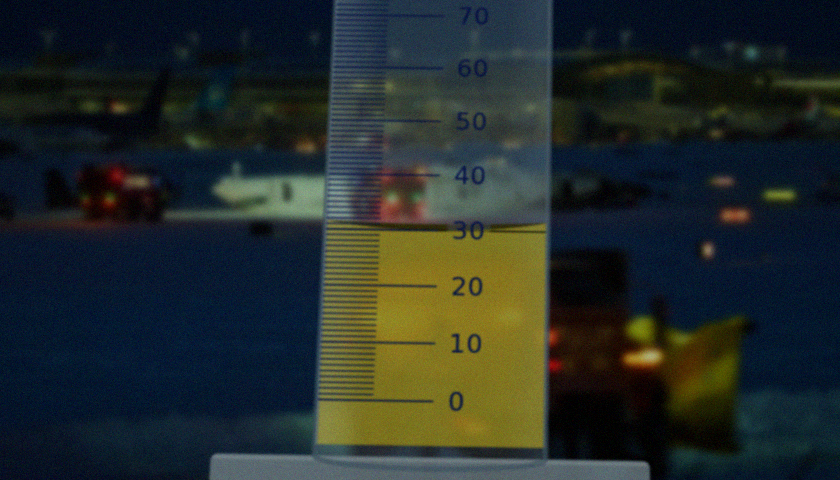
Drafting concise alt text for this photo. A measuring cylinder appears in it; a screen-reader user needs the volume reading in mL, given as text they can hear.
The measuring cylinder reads 30 mL
